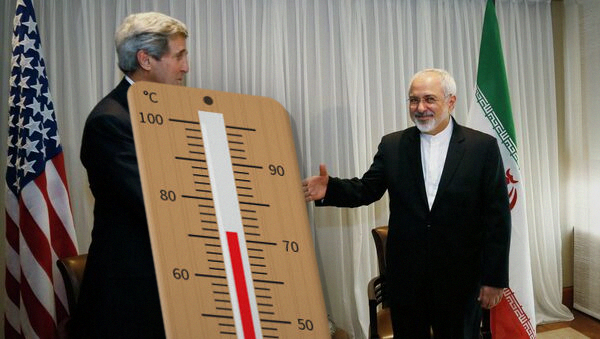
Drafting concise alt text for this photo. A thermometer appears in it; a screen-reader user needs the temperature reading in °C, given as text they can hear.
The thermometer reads 72 °C
